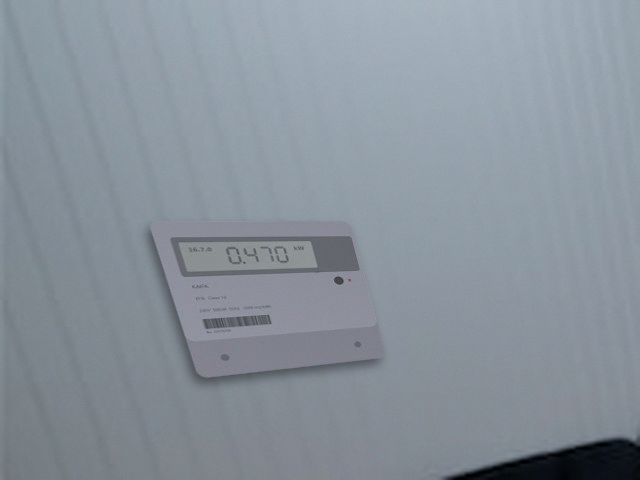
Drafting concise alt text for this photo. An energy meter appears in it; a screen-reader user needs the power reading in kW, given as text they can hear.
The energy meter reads 0.470 kW
